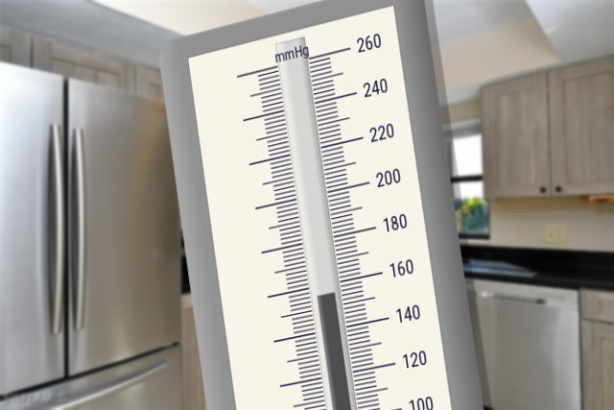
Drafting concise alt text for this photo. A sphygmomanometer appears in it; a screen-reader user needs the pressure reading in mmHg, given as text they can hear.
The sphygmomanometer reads 156 mmHg
